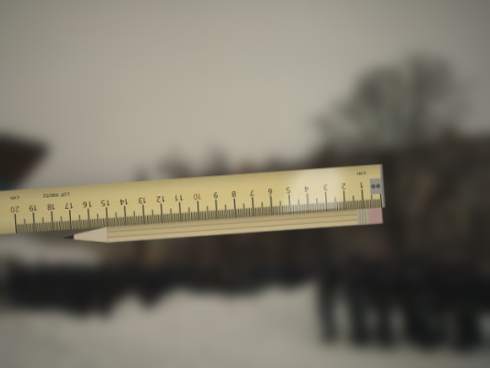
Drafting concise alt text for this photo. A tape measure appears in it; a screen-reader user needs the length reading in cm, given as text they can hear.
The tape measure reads 17.5 cm
